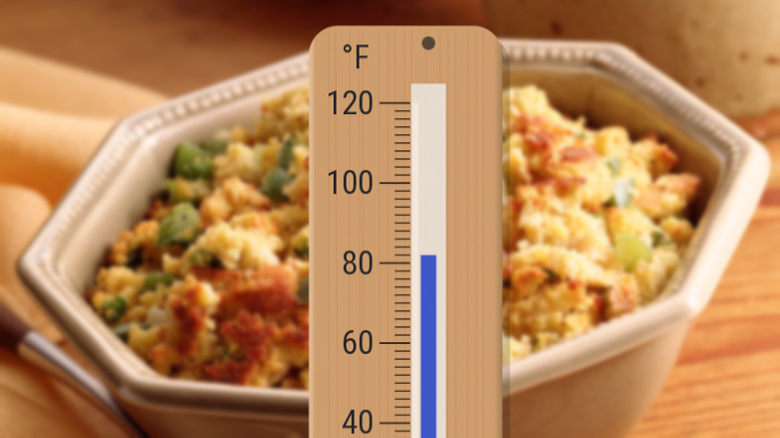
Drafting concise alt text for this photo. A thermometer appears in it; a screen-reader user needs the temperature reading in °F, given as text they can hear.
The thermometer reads 82 °F
